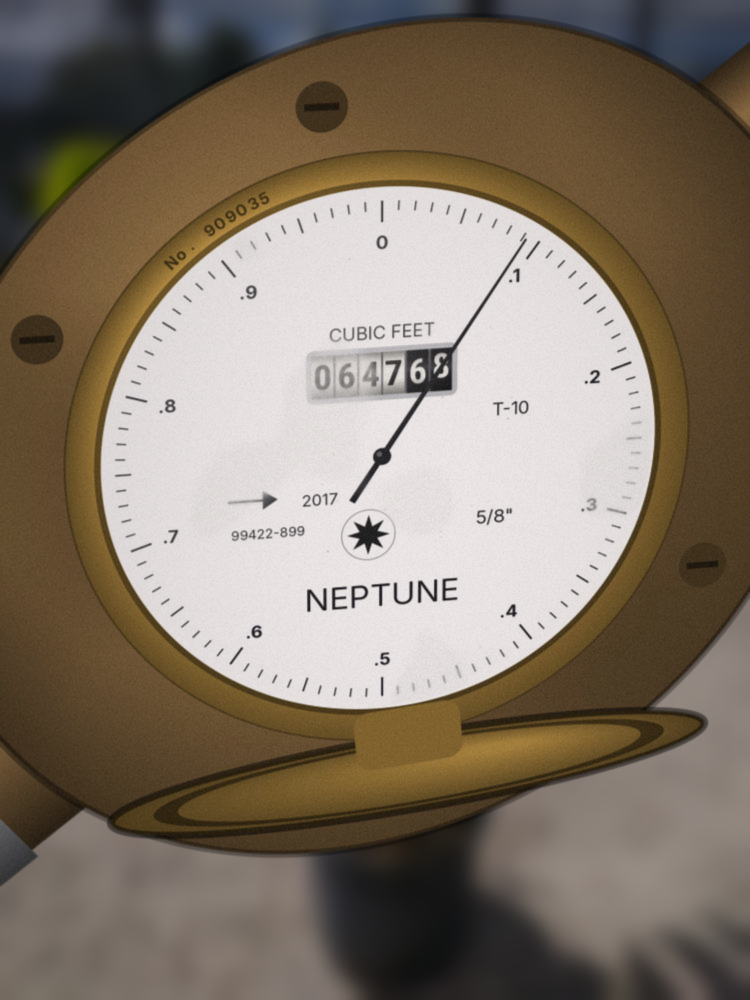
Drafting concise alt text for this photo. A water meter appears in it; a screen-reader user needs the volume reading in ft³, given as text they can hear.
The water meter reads 64768.09 ft³
